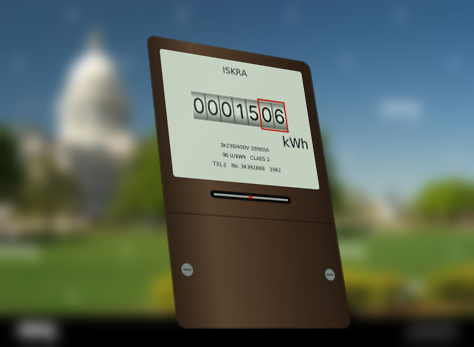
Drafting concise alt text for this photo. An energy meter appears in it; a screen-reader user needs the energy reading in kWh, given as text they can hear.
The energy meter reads 15.06 kWh
